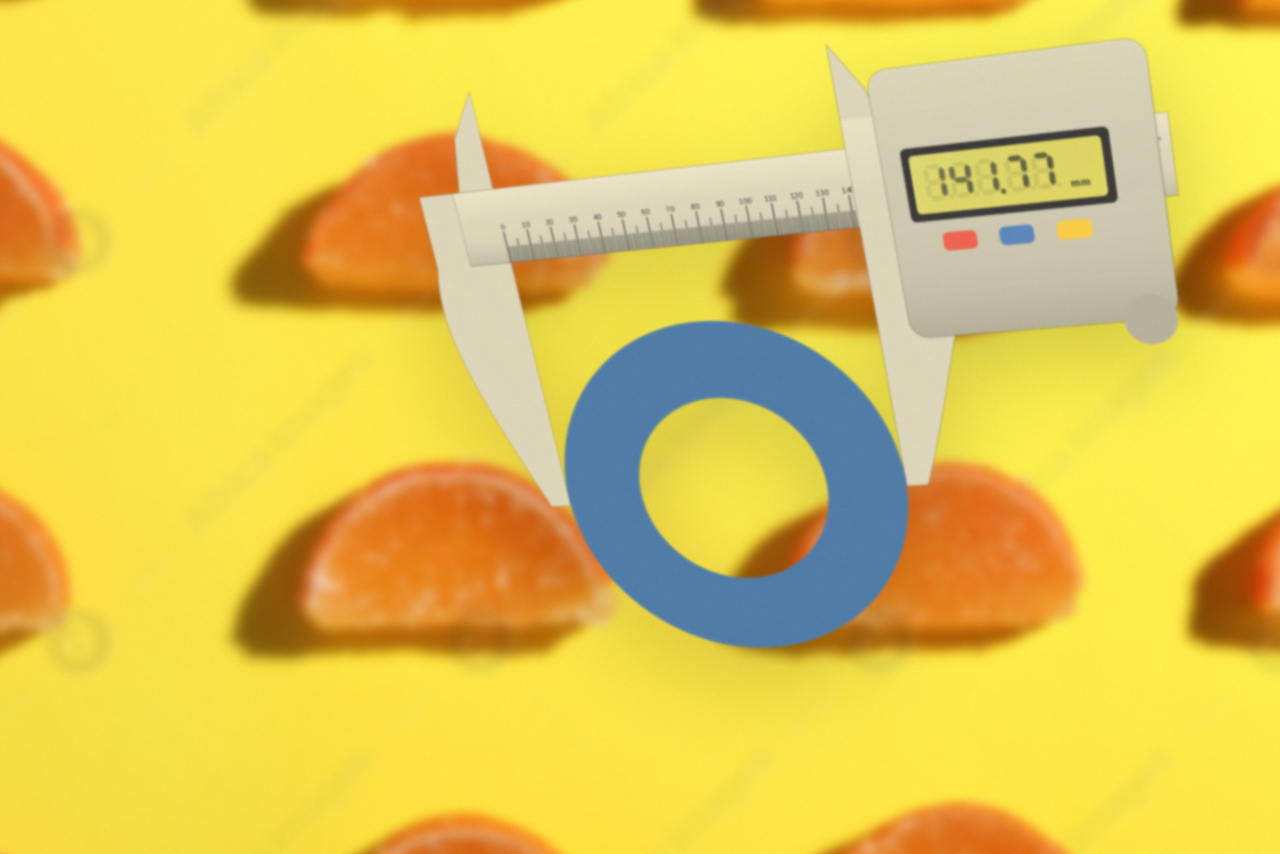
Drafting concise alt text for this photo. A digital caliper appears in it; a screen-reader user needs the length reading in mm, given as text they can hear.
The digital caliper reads 141.77 mm
